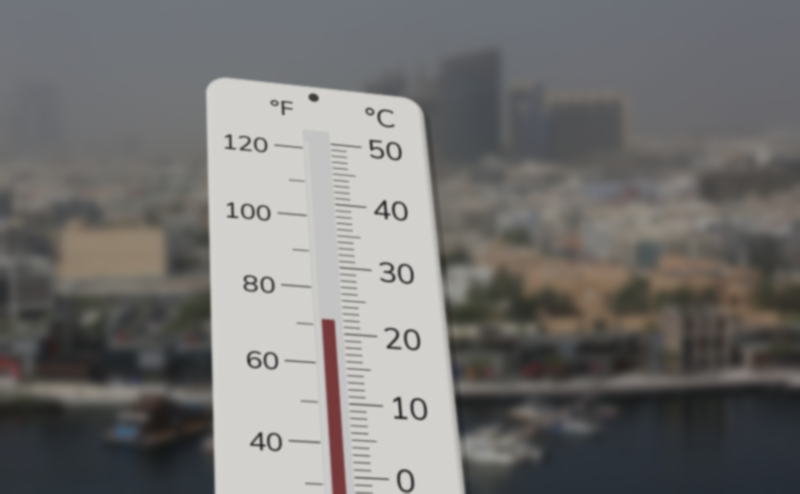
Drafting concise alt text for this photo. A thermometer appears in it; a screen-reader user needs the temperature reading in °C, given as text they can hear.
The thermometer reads 22 °C
